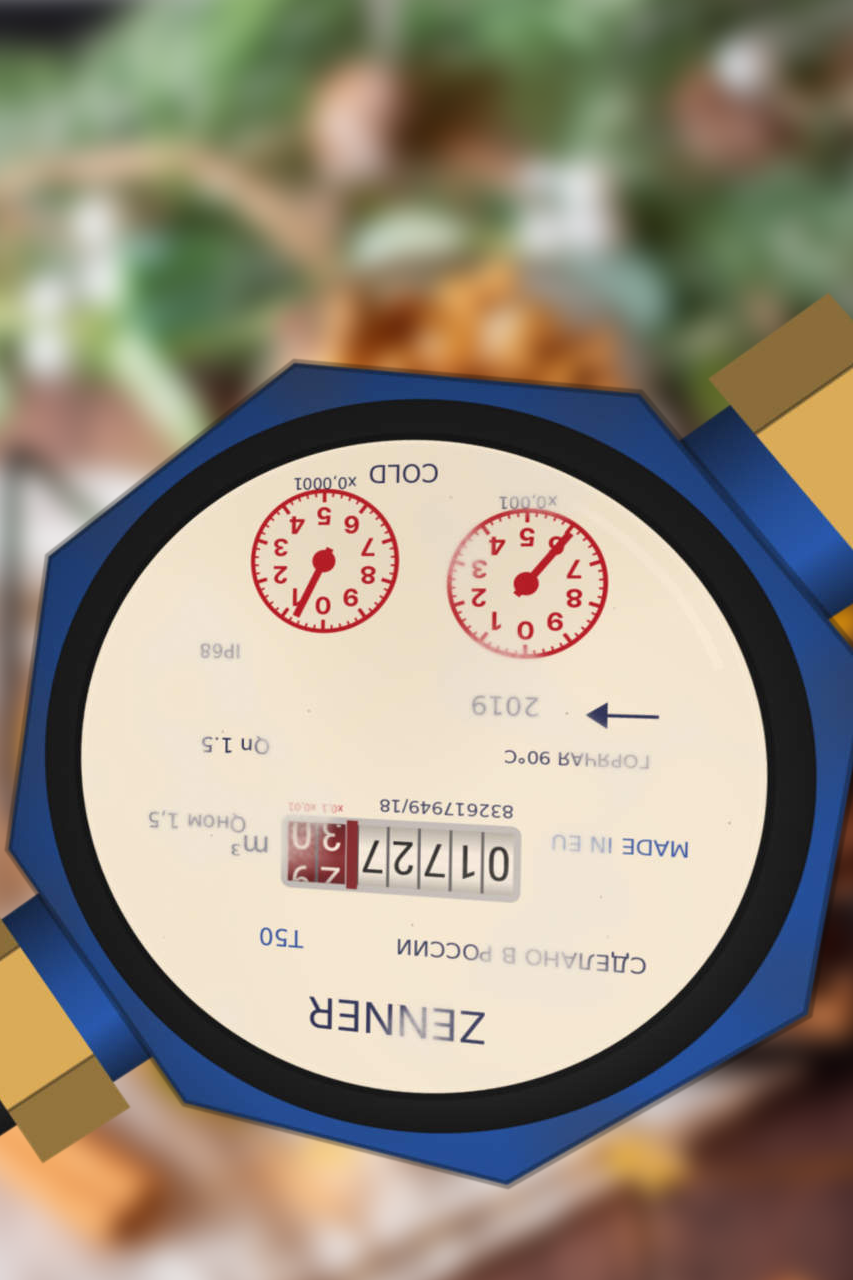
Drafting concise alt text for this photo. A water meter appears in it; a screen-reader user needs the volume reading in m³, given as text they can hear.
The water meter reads 1727.2960 m³
